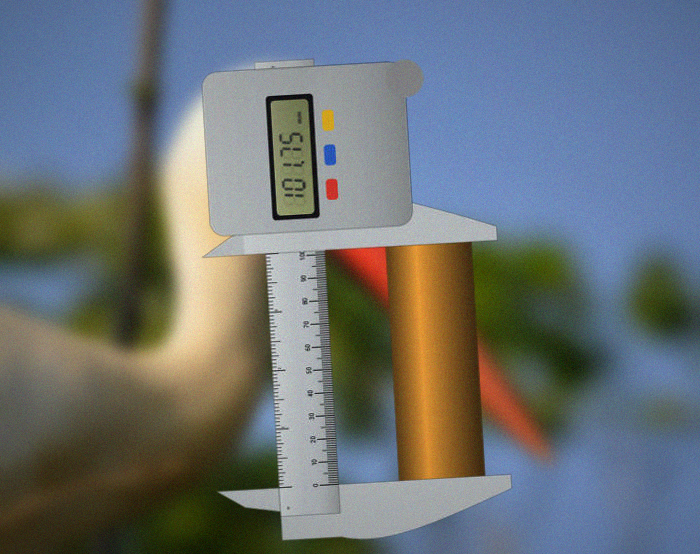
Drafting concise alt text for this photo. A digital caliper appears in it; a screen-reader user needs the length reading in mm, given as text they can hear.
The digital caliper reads 101.75 mm
